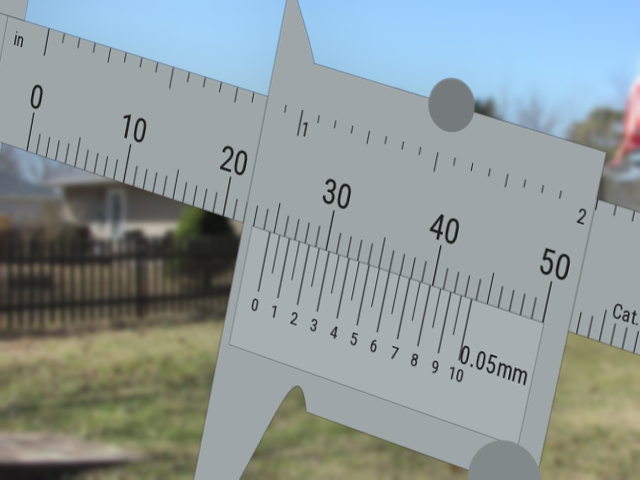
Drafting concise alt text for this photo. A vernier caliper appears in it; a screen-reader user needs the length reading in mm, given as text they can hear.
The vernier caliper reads 24.6 mm
